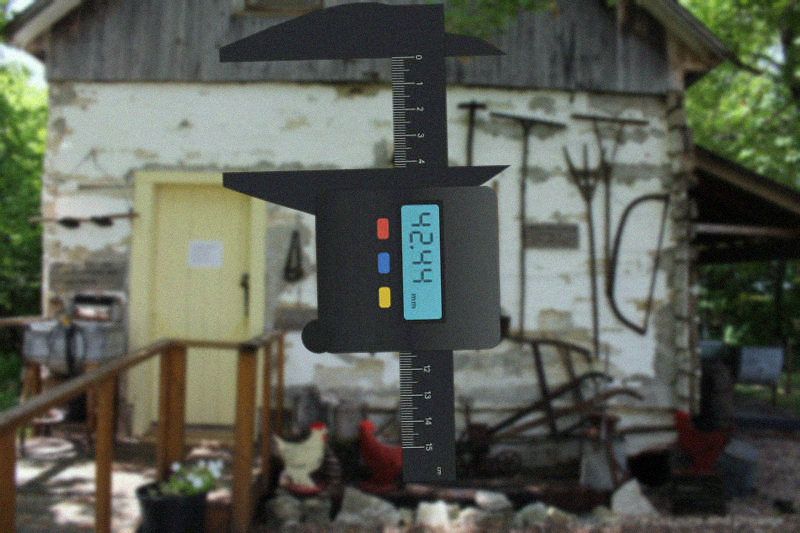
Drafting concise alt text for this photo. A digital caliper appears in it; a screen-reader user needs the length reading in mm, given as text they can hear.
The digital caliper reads 42.44 mm
